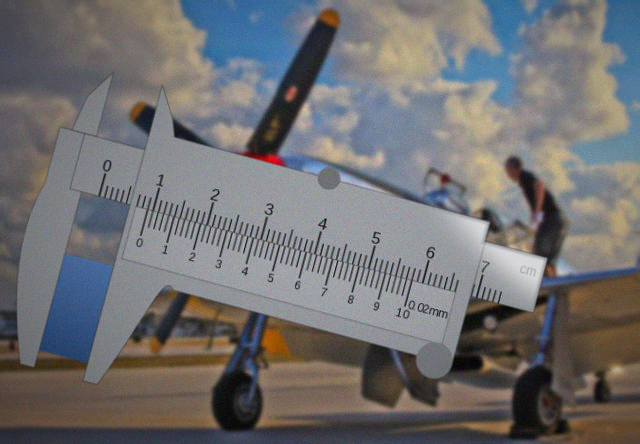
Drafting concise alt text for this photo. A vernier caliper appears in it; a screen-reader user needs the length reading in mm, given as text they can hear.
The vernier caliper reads 9.0 mm
